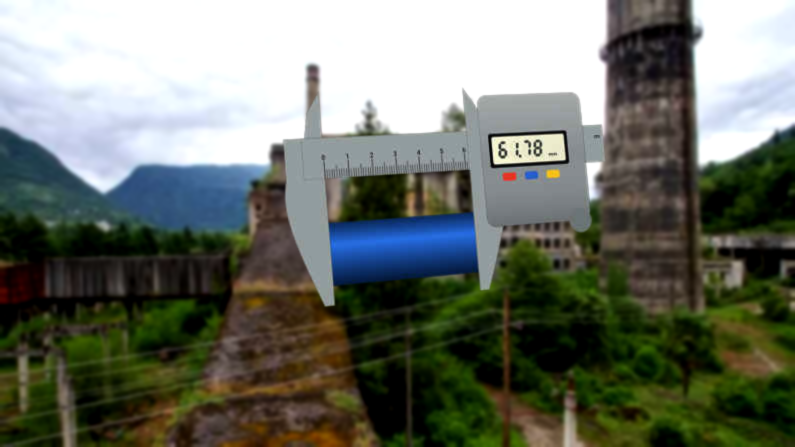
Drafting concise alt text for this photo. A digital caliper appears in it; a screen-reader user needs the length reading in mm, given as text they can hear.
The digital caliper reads 61.78 mm
